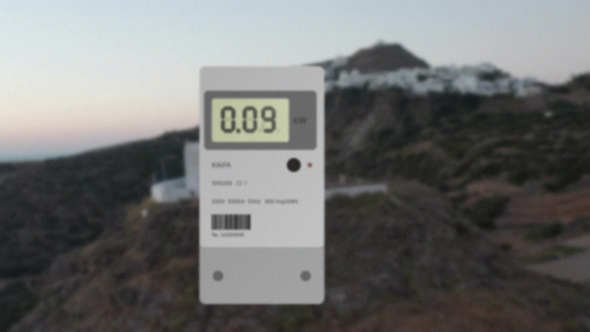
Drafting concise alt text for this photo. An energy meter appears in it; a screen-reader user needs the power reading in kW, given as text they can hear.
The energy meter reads 0.09 kW
